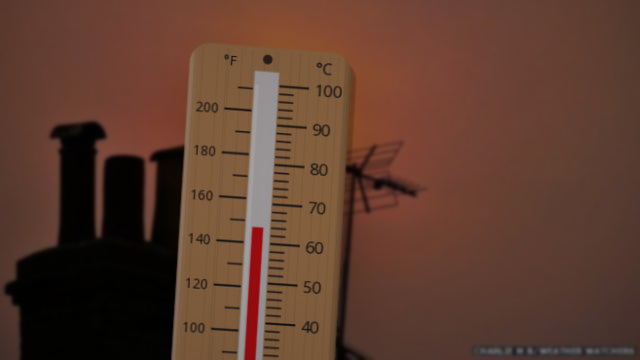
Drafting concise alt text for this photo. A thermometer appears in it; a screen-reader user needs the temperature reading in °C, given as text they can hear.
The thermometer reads 64 °C
